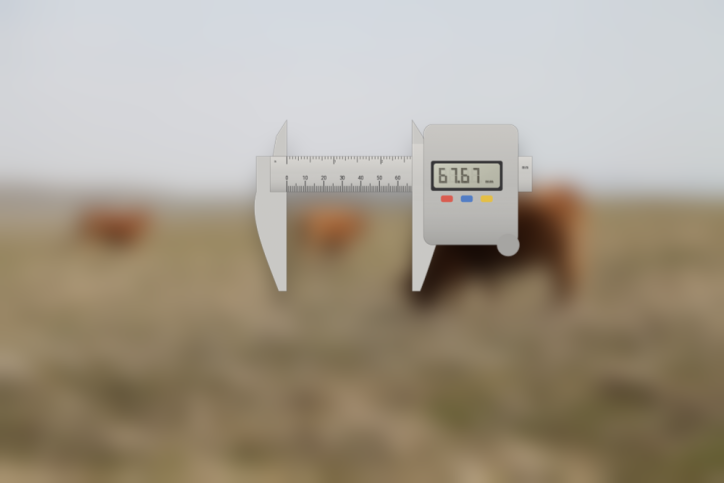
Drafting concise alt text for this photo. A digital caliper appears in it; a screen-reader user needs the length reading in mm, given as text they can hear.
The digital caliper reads 67.67 mm
